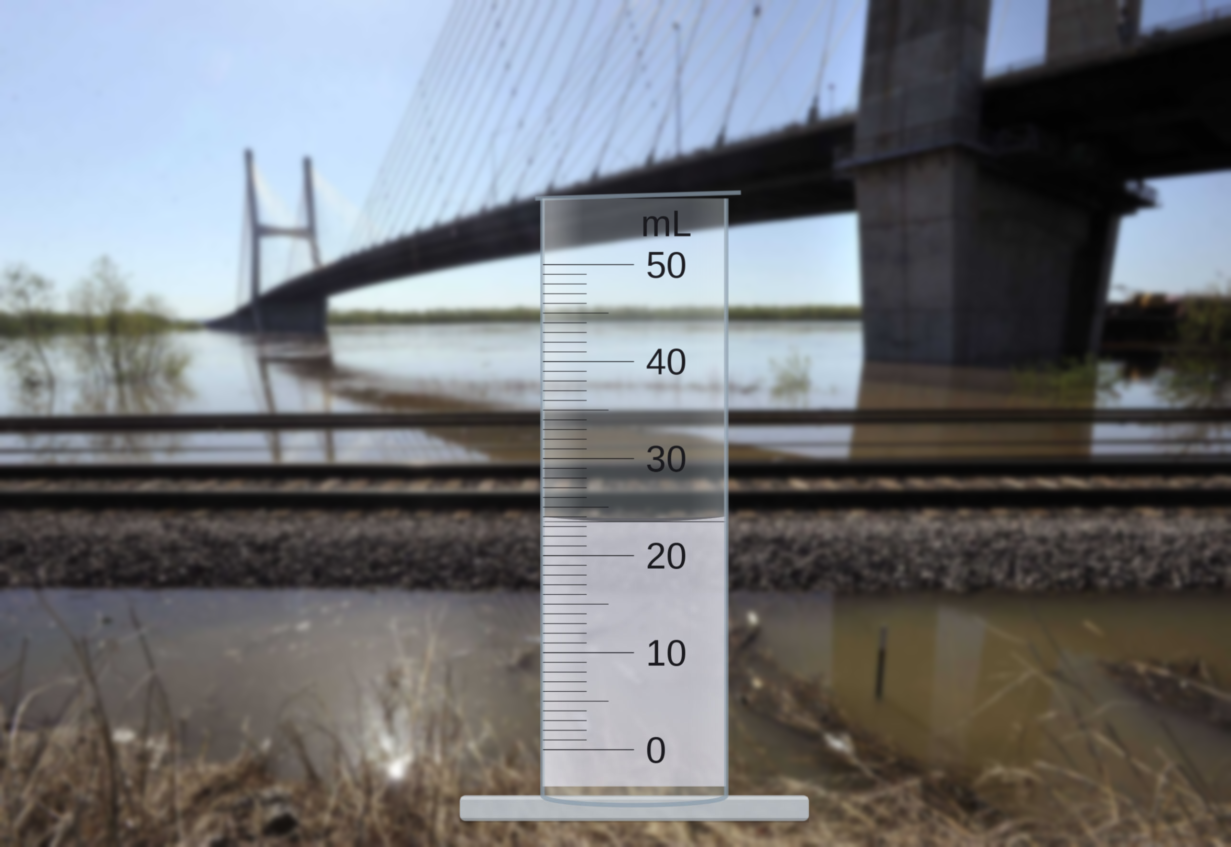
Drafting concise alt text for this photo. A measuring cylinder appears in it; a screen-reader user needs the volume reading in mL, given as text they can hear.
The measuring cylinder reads 23.5 mL
